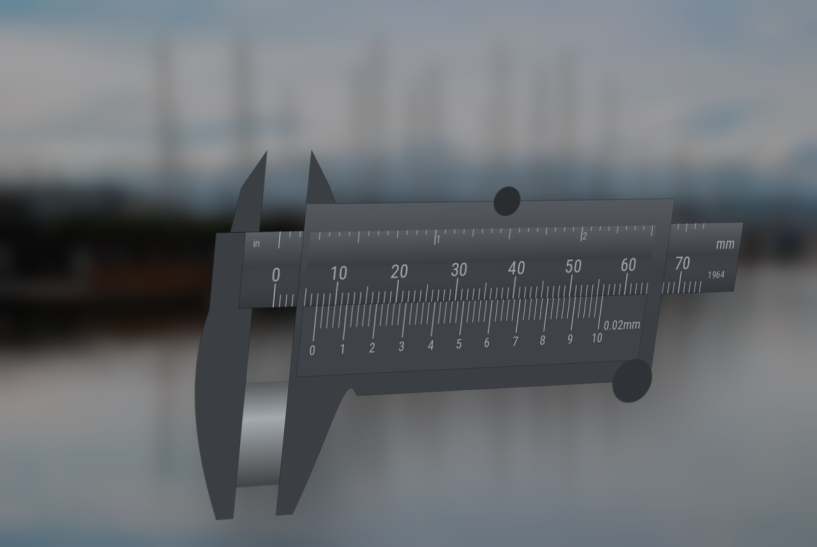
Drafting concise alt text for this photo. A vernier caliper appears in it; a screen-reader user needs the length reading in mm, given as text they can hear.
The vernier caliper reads 7.0 mm
